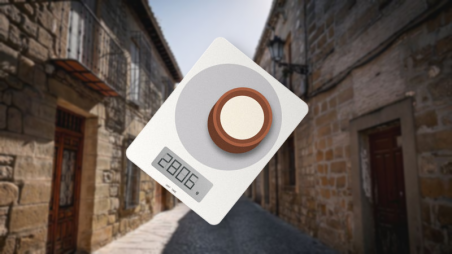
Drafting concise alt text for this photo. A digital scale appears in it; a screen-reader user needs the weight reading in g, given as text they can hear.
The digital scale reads 2806 g
